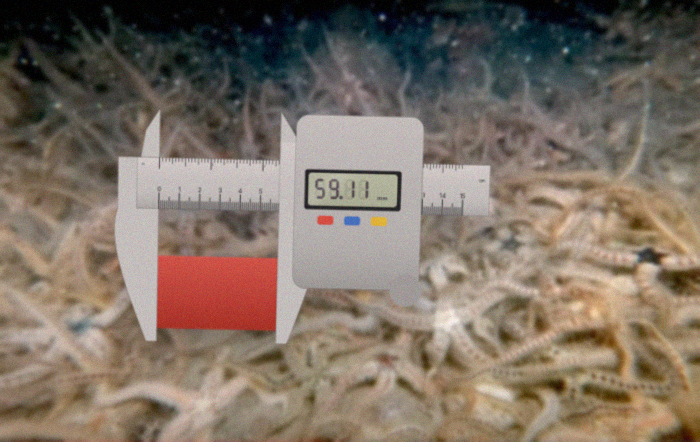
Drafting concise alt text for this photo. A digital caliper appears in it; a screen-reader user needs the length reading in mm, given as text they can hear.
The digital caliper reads 59.11 mm
